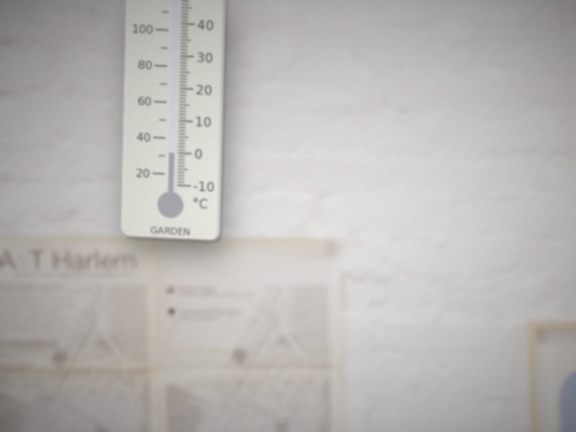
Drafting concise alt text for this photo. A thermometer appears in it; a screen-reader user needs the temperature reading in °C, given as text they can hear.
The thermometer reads 0 °C
